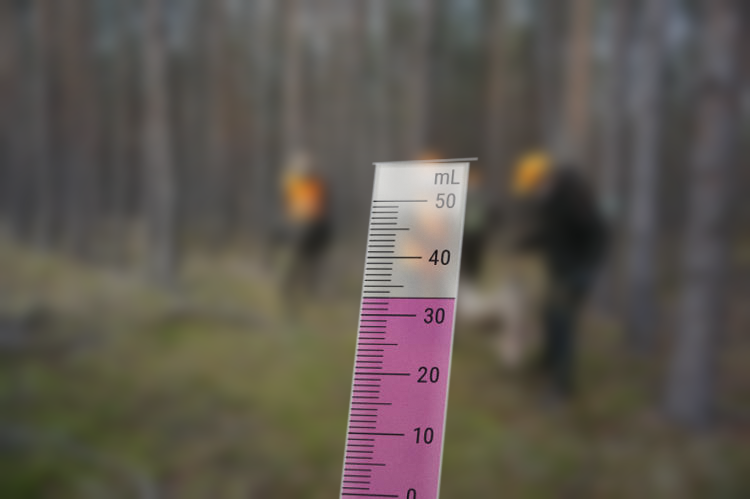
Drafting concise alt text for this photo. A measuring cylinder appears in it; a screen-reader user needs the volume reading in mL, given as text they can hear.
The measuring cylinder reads 33 mL
